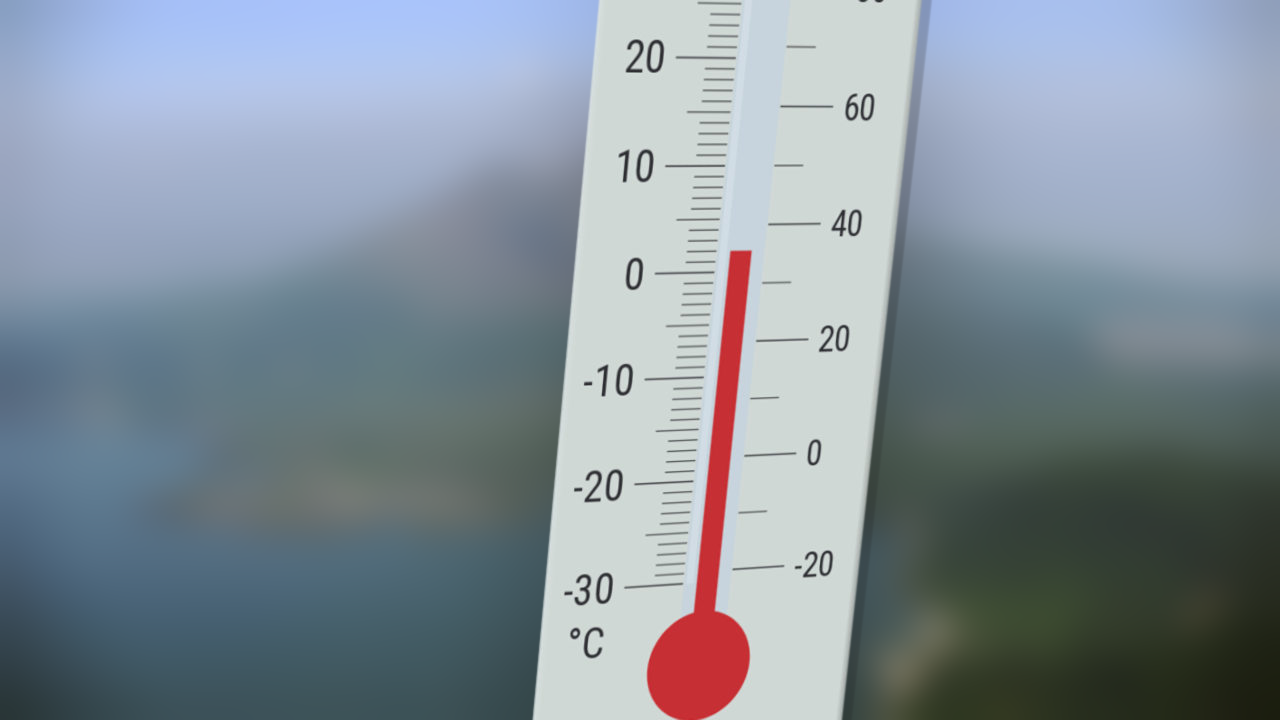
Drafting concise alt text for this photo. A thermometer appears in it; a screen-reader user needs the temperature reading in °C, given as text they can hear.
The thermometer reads 2 °C
